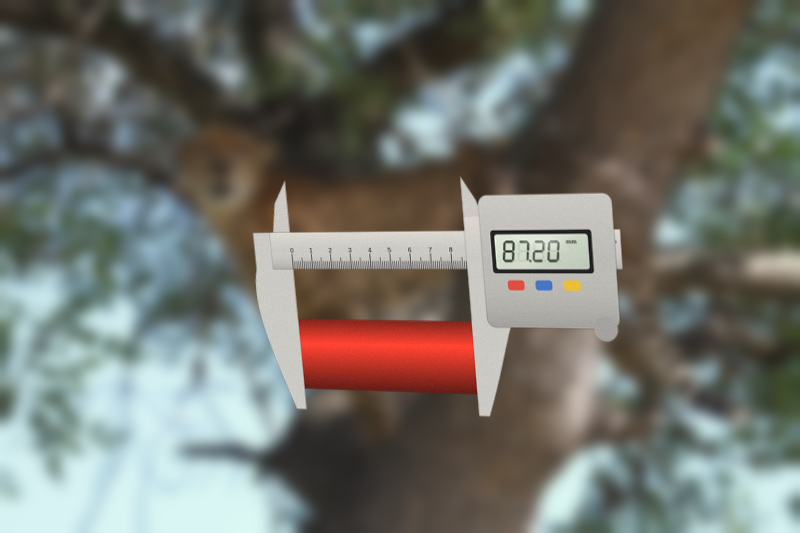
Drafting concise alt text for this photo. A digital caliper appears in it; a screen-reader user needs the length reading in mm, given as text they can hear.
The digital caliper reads 87.20 mm
